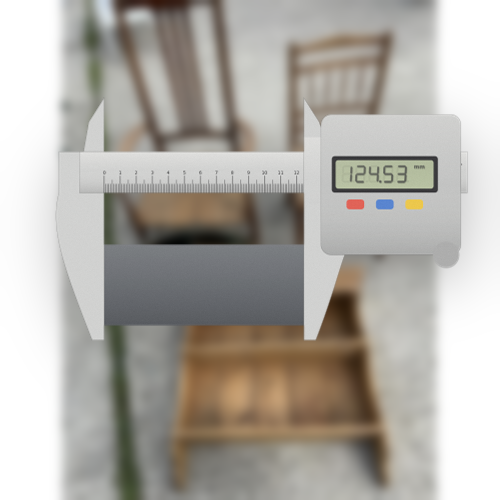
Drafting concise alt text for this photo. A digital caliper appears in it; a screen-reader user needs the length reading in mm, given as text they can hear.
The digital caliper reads 124.53 mm
